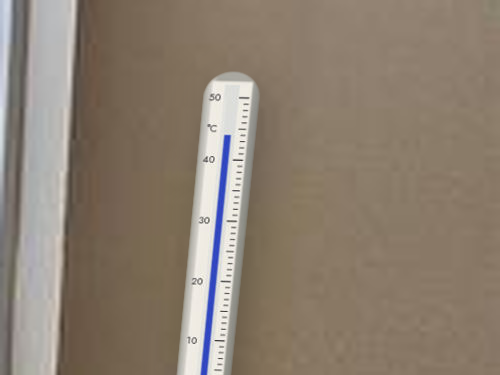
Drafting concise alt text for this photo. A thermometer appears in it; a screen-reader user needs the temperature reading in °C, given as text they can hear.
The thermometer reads 44 °C
